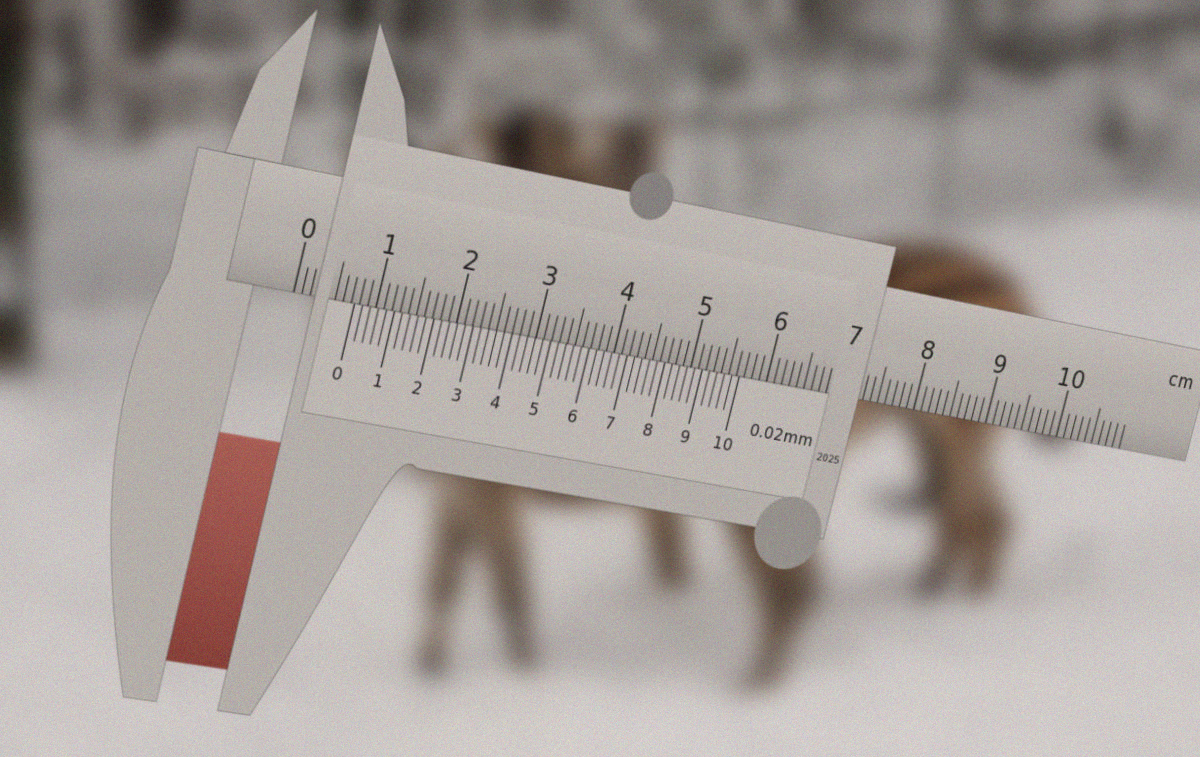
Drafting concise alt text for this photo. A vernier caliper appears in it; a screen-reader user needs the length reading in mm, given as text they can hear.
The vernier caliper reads 7.4 mm
